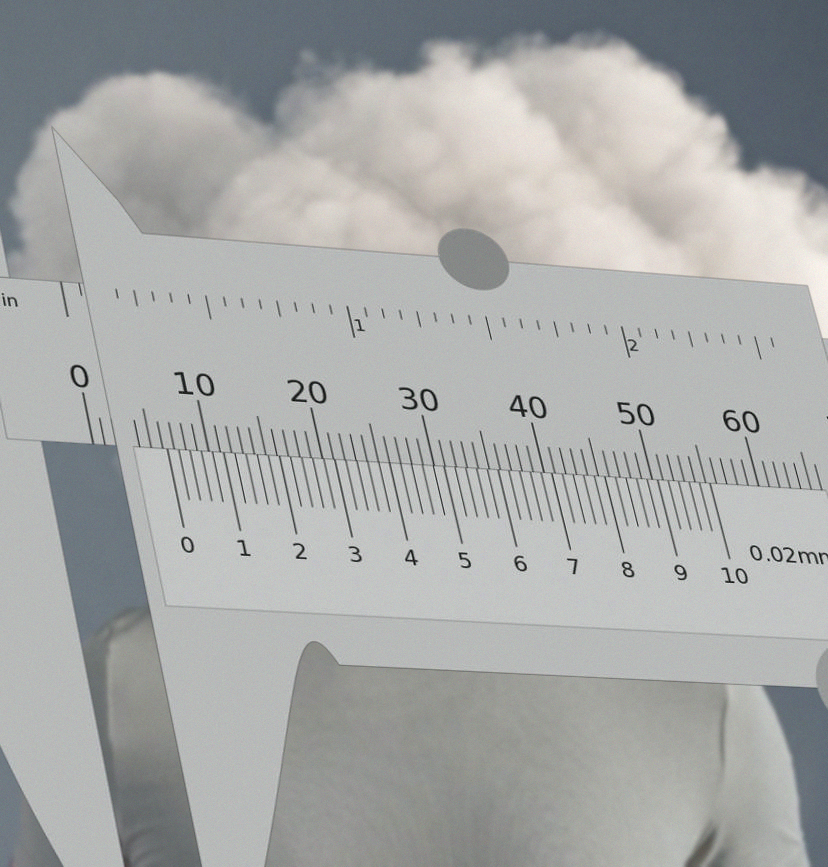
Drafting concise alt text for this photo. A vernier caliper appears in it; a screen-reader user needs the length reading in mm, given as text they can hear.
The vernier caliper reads 6.4 mm
